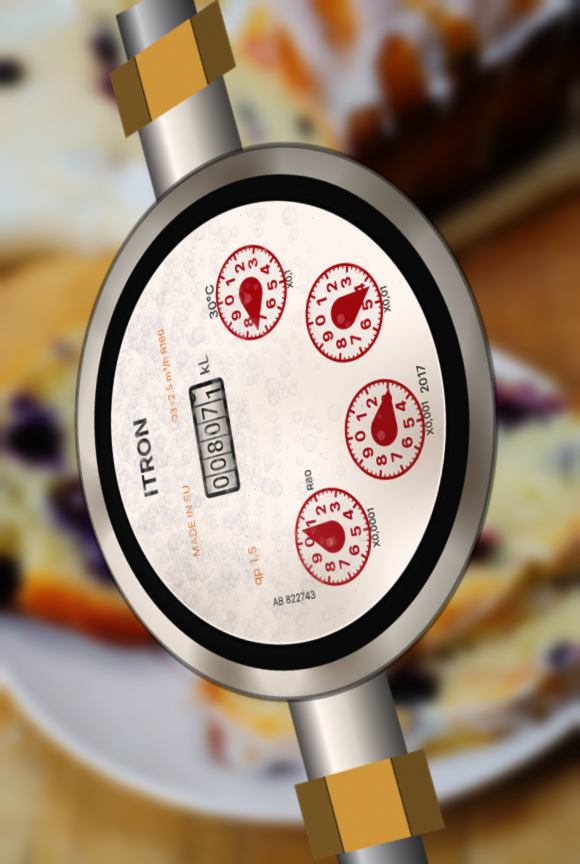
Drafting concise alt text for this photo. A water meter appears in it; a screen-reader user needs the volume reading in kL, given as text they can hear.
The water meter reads 8070.7430 kL
